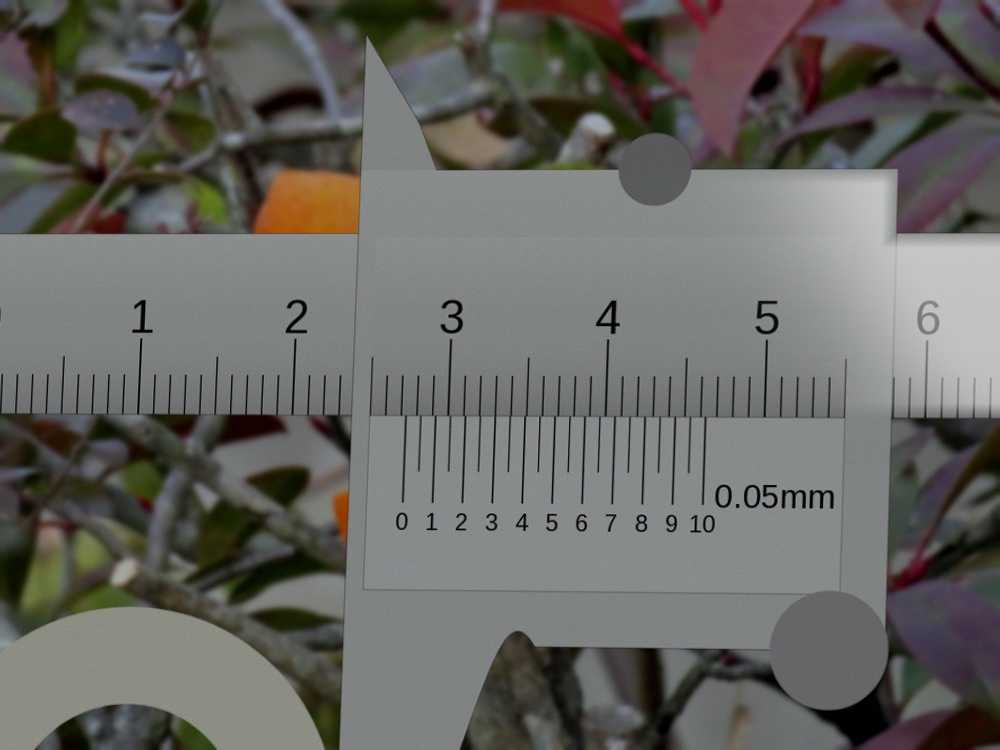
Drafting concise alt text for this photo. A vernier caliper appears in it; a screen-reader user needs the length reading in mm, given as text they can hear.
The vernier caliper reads 27.3 mm
